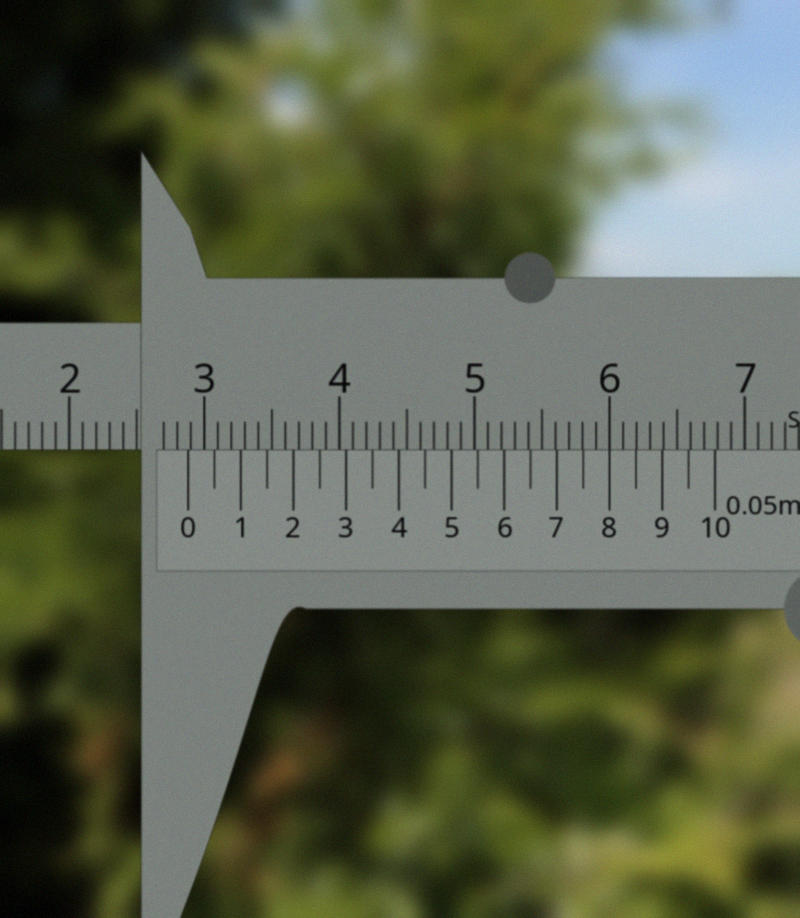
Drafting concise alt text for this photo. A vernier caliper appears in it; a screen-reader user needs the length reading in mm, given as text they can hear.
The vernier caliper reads 28.8 mm
